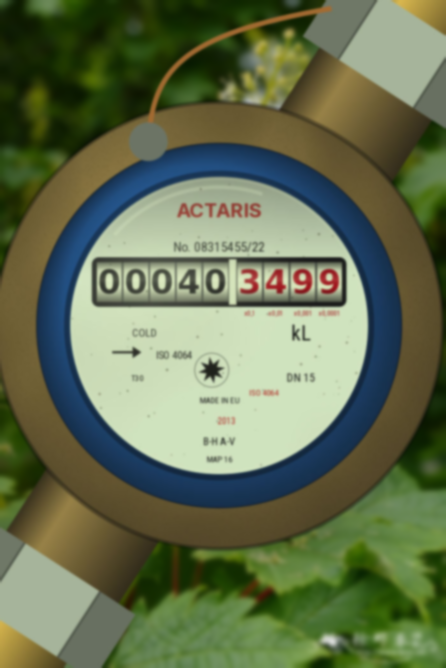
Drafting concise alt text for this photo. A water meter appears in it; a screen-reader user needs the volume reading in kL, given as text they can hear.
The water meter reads 40.3499 kL
